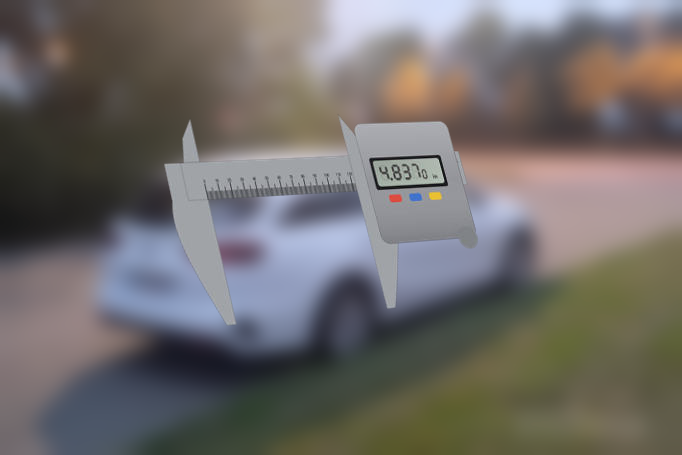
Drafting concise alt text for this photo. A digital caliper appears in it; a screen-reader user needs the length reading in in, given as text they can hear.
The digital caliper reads 4.8370 in
